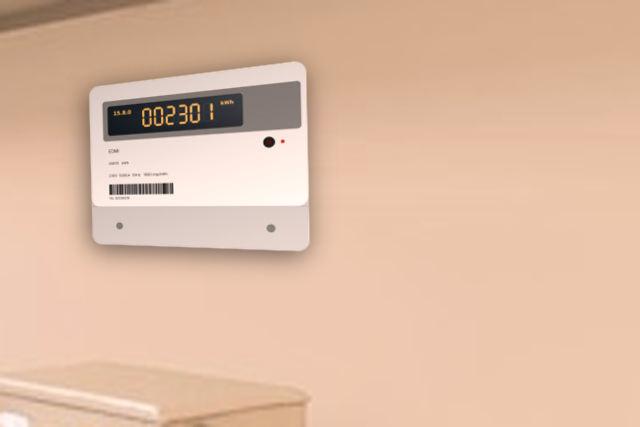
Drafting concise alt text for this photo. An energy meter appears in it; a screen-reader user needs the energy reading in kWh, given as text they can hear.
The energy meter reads 2301 kWh
